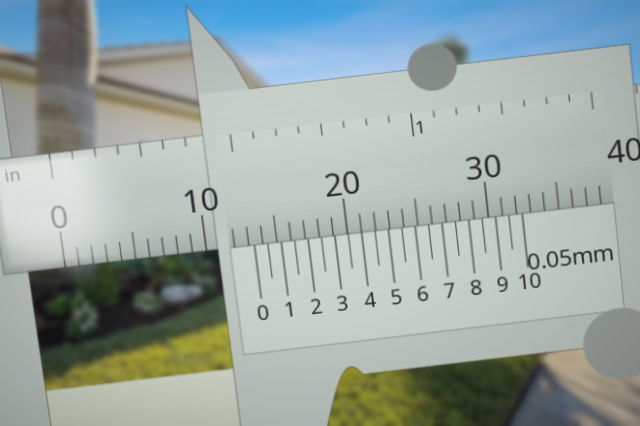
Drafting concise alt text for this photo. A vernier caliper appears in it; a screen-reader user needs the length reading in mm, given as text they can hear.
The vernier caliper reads 13.4 mm
